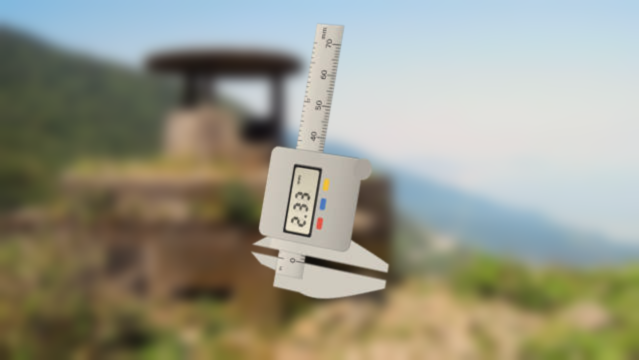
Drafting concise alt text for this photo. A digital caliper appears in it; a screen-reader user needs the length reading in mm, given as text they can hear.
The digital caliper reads 2.33 mm
